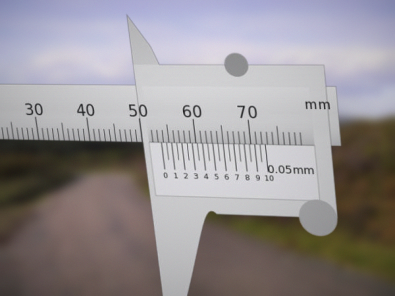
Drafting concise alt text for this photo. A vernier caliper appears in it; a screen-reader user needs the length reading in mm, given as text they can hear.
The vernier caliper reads 53.6 mm
